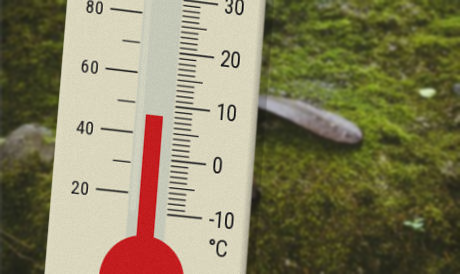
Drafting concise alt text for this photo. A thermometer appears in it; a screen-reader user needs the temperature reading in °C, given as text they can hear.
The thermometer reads 8 °C
